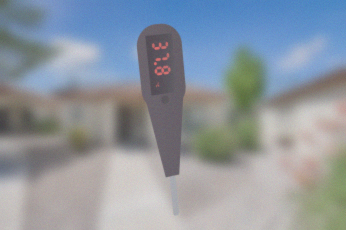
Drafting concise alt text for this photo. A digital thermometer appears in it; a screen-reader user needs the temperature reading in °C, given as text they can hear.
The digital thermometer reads 37.8 °C
